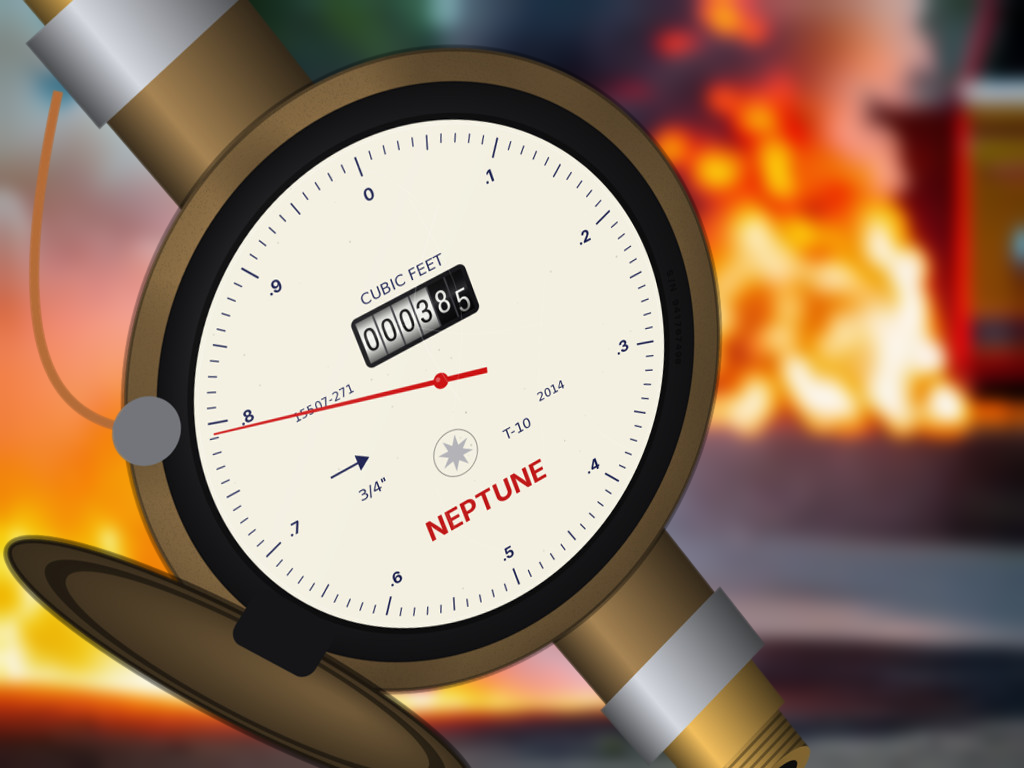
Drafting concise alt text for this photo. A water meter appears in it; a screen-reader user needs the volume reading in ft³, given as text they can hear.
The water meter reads 384.79 ft³
